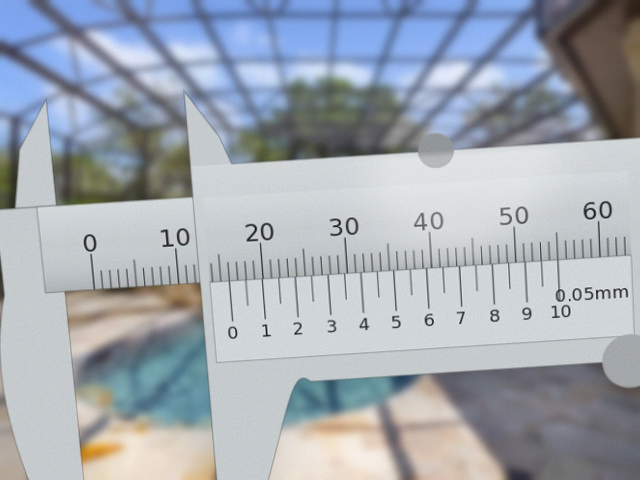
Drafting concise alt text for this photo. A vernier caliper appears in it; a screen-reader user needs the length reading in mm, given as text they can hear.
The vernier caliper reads 16.0 mm
